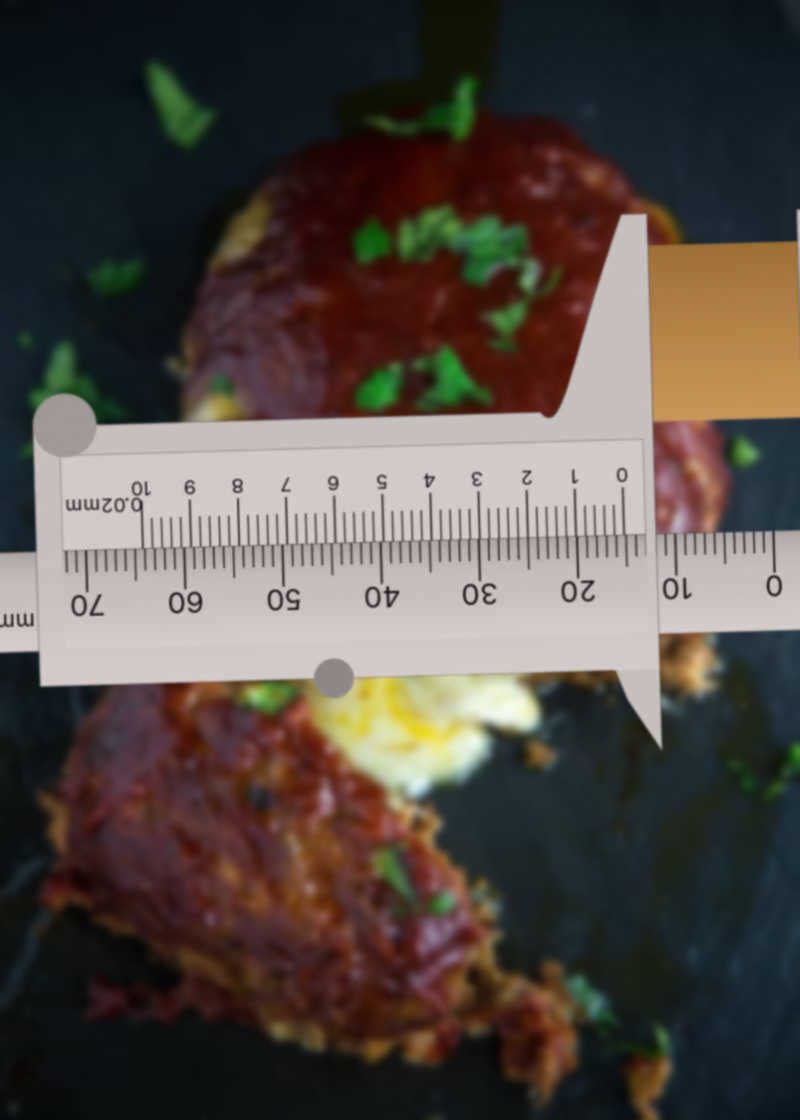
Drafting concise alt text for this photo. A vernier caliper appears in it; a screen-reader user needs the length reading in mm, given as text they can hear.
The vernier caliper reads 15.2 mm
